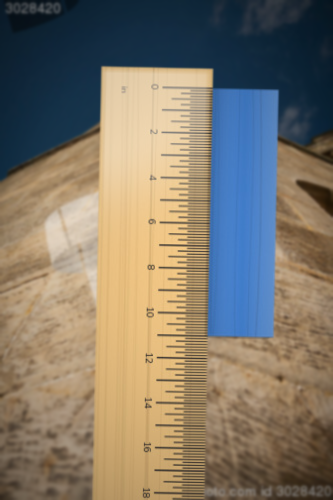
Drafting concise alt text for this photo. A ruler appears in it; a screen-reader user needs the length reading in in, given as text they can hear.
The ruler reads 11 in
